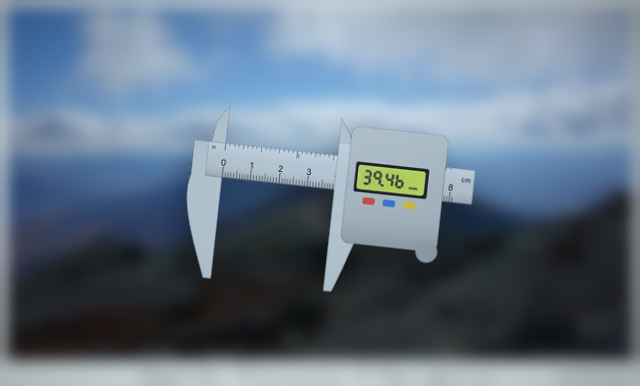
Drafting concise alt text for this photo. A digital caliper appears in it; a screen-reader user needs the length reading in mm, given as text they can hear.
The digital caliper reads 39.46 mm
